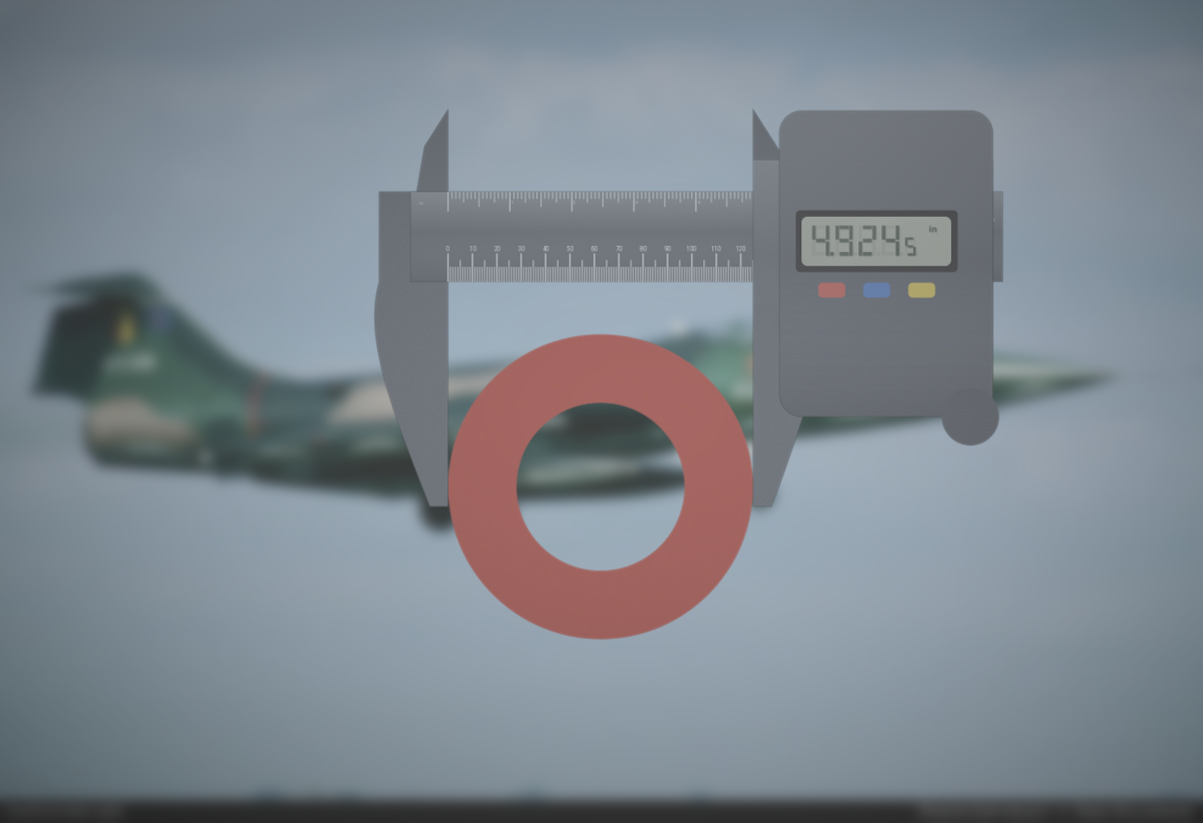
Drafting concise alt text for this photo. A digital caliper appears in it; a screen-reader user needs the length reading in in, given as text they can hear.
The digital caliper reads 4.9245 in
